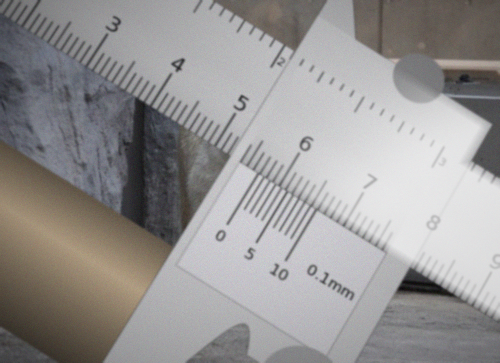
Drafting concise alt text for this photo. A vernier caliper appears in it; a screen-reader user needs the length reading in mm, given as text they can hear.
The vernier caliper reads 56.8 mm
